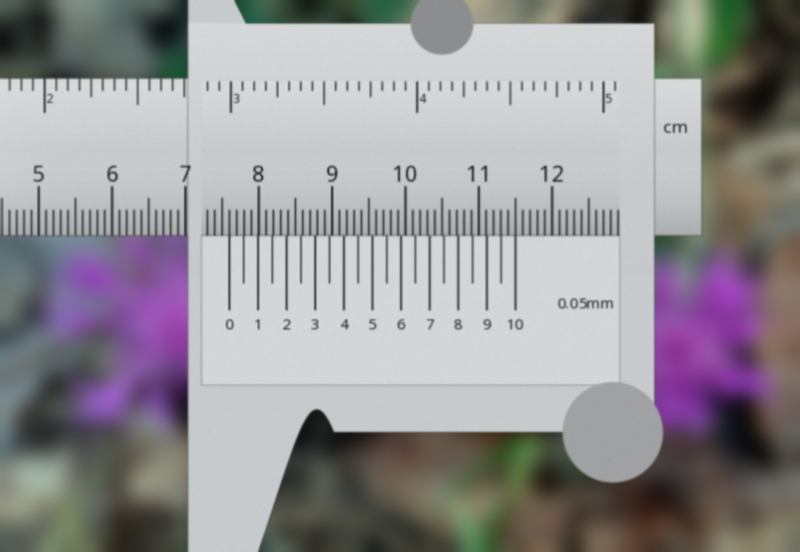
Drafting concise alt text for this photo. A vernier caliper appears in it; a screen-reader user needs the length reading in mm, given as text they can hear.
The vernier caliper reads 76.0 mm
